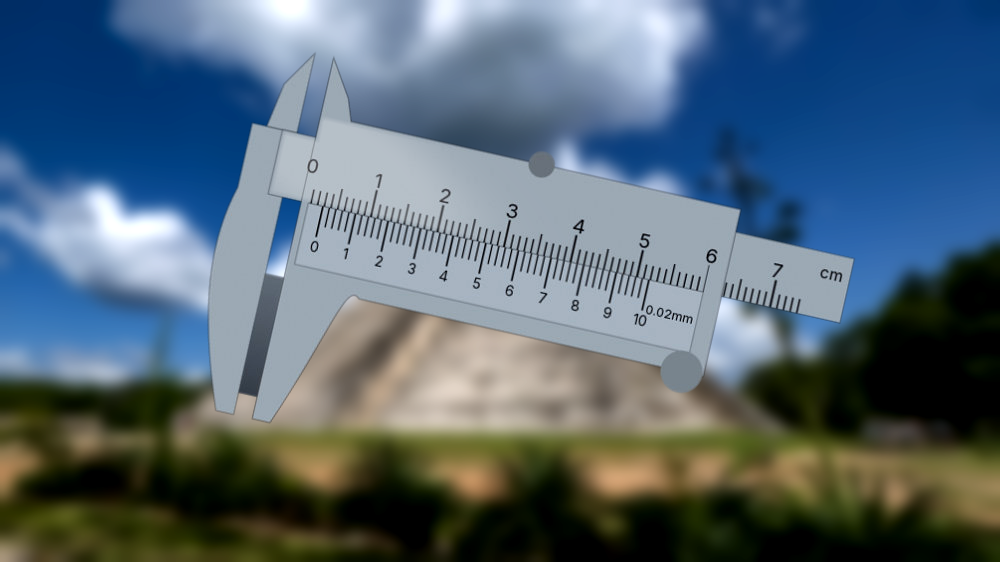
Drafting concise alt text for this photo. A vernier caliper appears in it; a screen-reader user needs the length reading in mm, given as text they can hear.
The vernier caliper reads 2.8 mm
